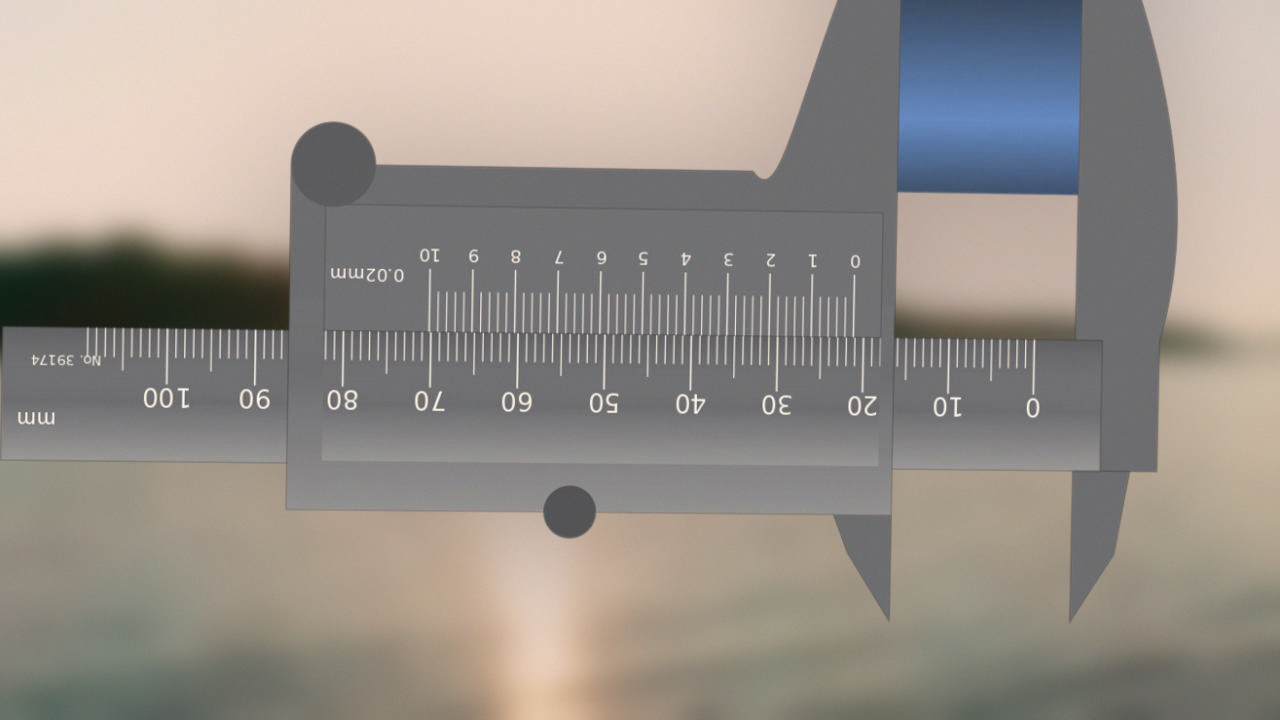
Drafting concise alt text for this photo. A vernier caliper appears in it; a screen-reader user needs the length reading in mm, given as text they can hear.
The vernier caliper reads 21.2 mm
